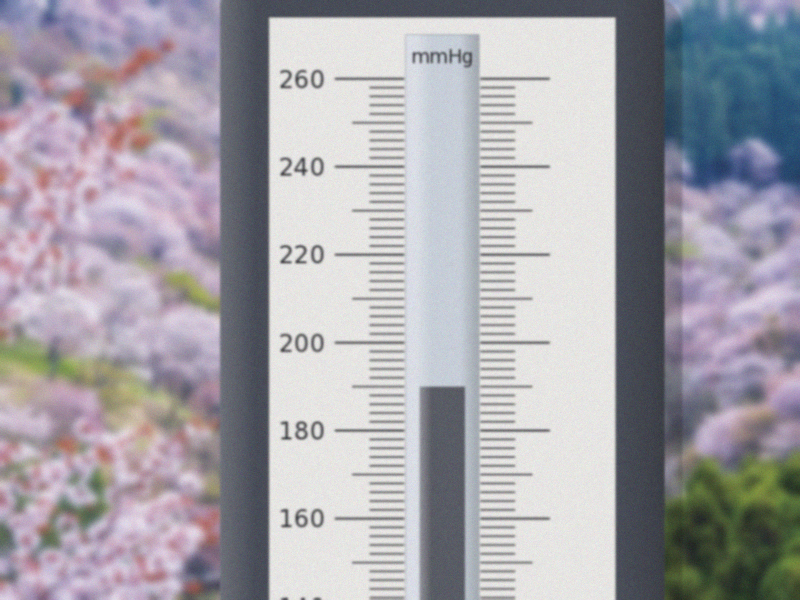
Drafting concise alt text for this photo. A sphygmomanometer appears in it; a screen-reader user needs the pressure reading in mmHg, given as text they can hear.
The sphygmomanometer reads 190 mmHg
